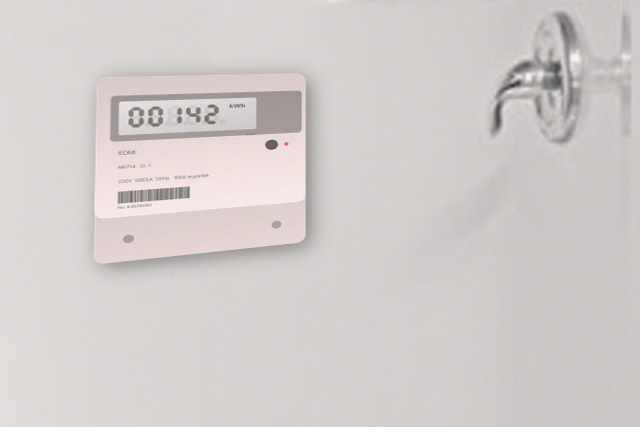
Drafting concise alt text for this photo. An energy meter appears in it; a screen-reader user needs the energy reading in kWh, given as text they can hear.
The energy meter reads 142 kWh
